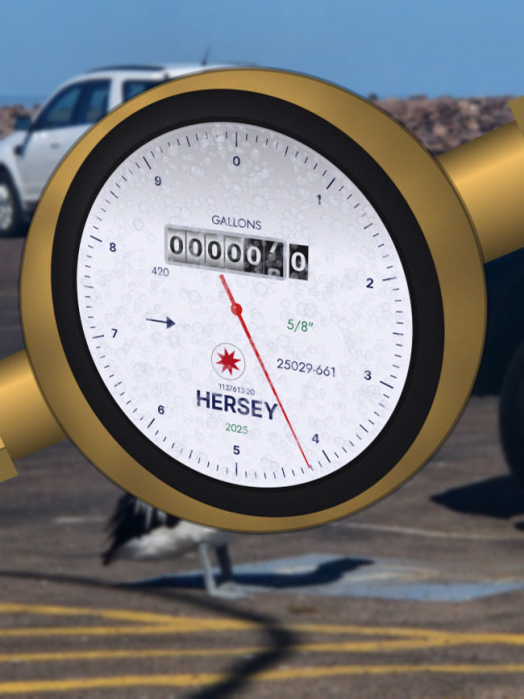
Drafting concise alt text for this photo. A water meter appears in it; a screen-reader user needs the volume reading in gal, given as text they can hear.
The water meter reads 74.2 gal
